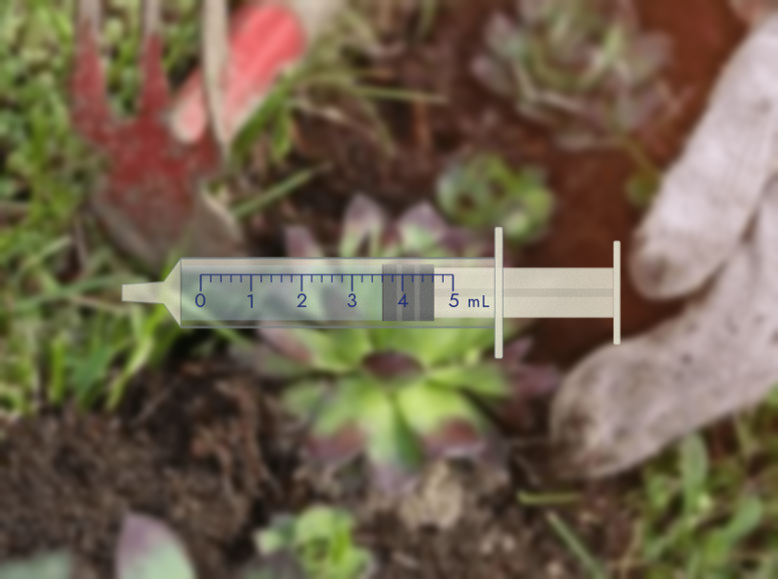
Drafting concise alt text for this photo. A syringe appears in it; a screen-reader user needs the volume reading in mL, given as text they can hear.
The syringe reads 3.6 mL
